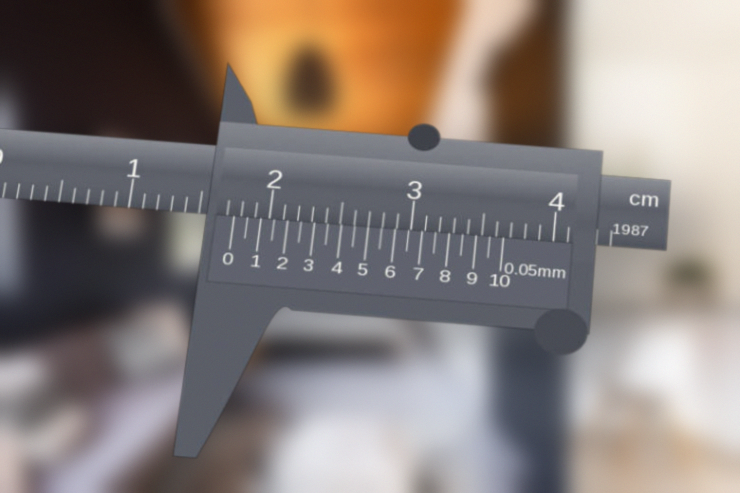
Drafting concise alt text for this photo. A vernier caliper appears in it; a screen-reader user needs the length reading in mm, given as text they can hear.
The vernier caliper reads 17.5 mm
